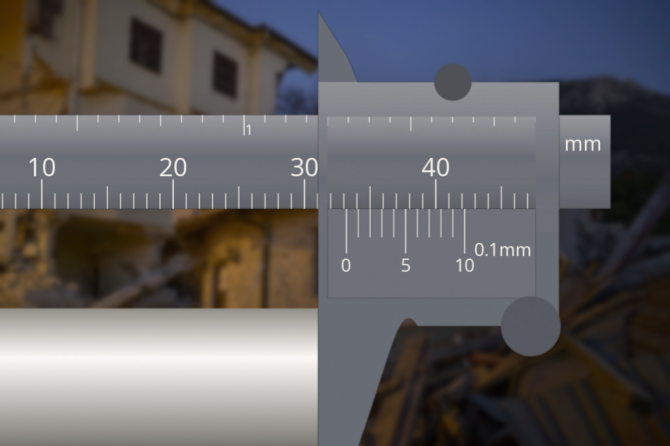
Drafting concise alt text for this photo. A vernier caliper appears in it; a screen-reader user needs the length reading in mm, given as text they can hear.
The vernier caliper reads 33.2 mm
